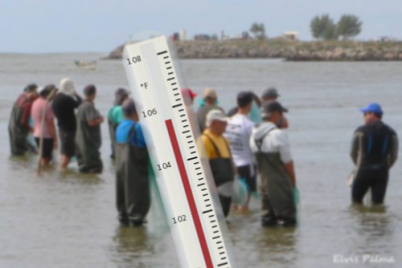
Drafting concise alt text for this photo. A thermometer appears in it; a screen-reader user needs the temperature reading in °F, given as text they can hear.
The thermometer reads 105.6 °F
